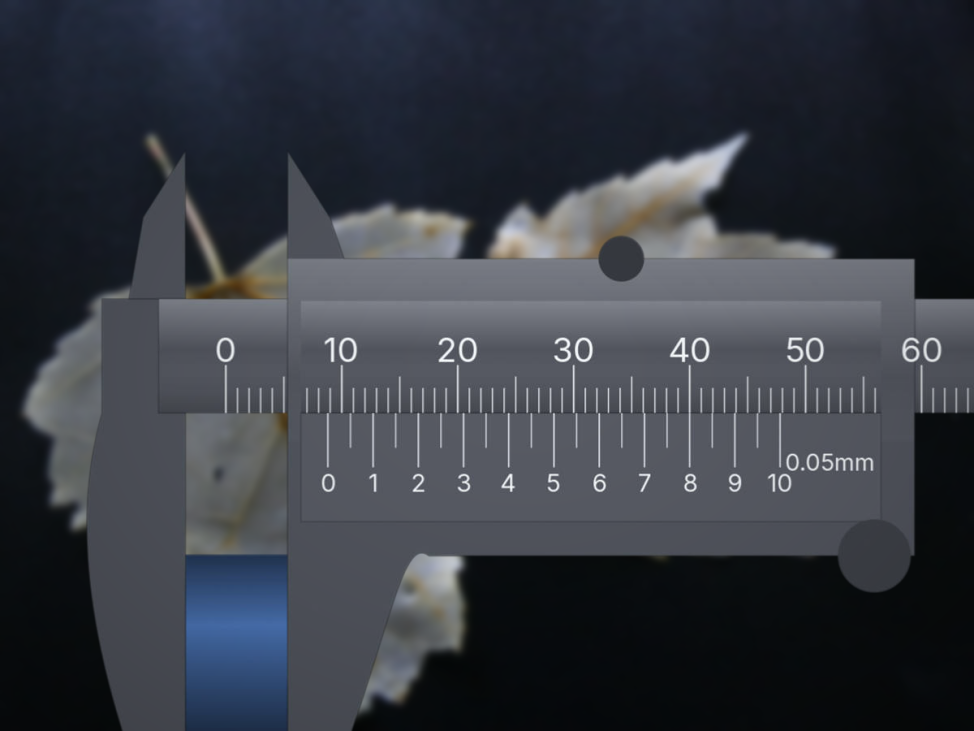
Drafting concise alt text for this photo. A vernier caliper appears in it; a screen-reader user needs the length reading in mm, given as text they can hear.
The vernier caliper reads 8.8 mm
